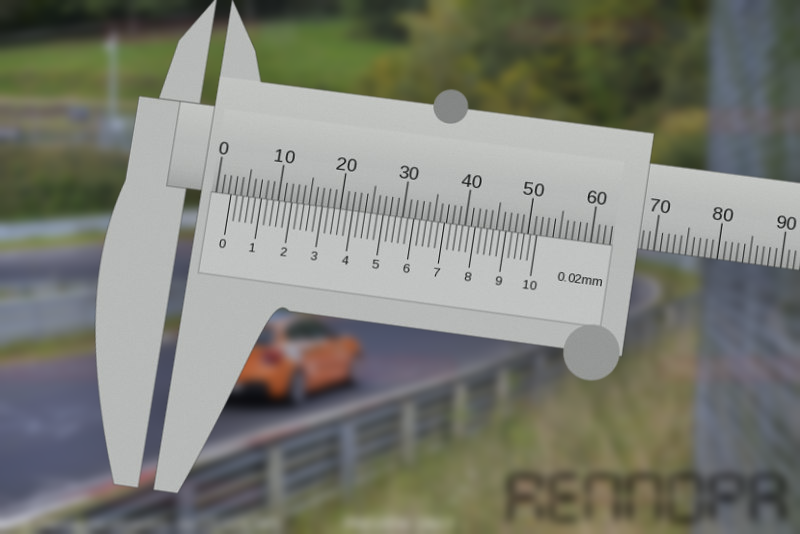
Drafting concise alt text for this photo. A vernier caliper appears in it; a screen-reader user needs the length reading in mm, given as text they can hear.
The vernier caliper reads 2.4 mm
